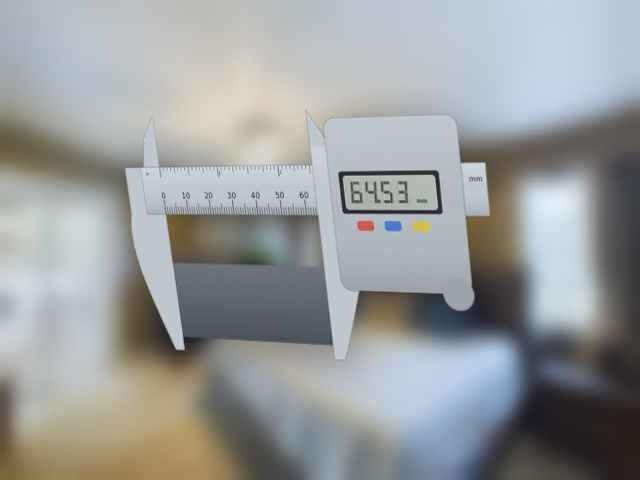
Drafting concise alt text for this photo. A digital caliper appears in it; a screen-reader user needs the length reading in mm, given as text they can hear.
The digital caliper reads 64.53 mm
